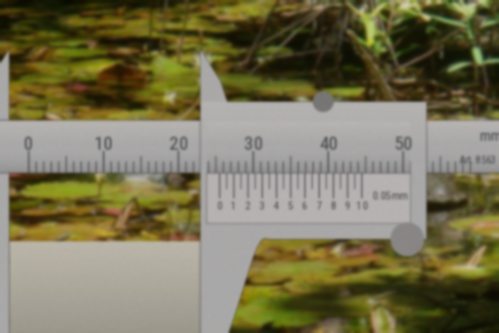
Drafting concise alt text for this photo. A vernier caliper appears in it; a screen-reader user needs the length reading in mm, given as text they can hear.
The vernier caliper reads 25.5 mm
